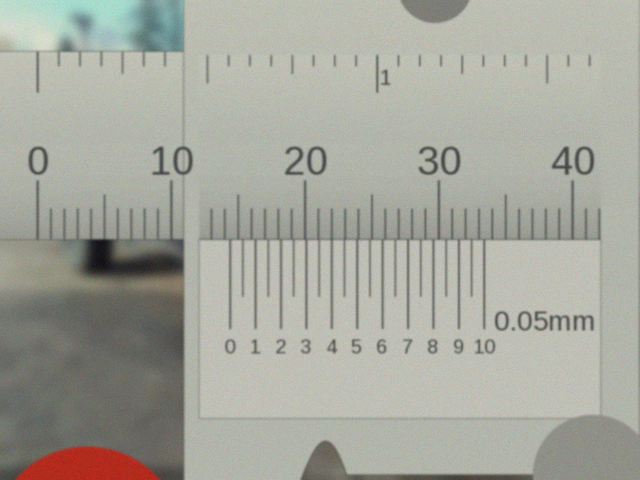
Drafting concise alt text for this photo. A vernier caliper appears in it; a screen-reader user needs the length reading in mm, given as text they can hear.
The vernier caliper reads 14.4 mm
